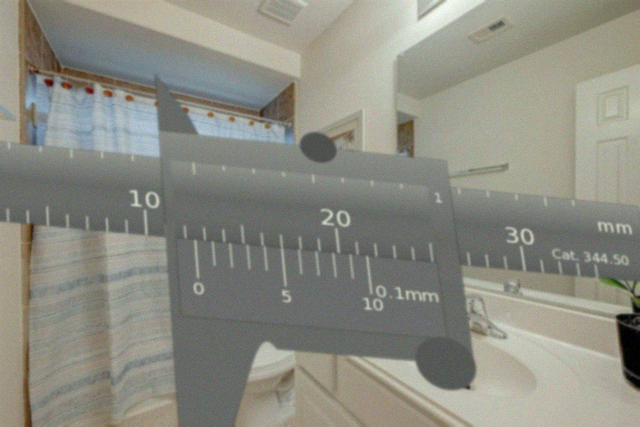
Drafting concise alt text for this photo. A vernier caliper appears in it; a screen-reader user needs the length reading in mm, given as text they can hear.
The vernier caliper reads 12.5 mm
